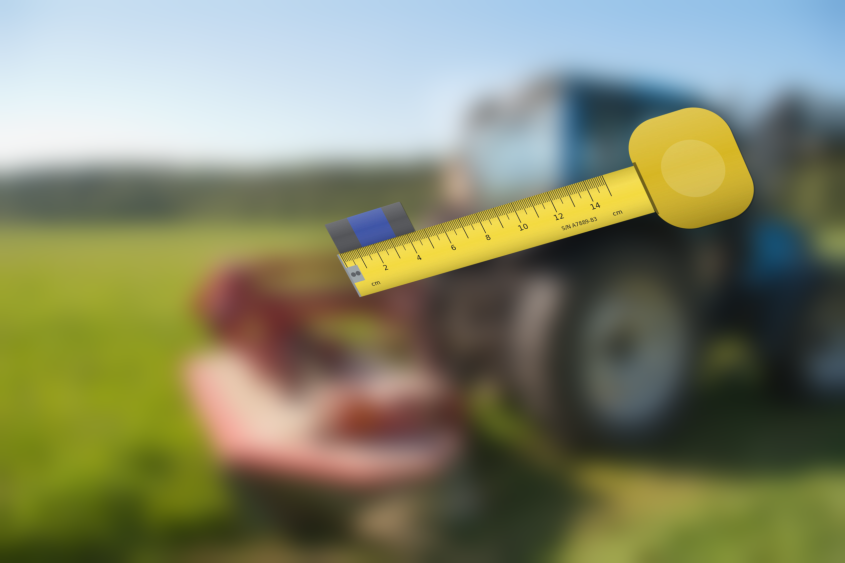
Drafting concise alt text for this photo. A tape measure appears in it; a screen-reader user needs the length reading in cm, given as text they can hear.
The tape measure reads 4.5 cm
